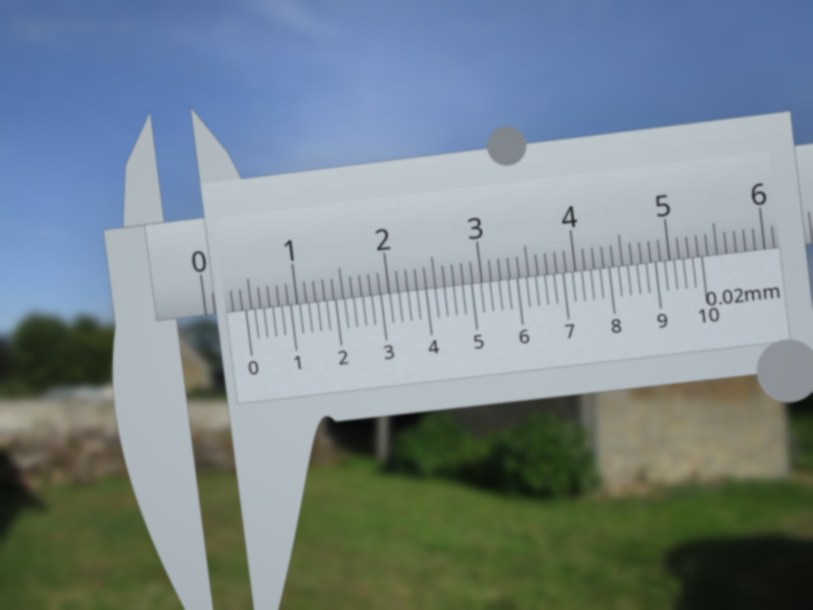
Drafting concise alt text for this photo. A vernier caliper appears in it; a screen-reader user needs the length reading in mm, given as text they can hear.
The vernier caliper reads 4.4 mm
